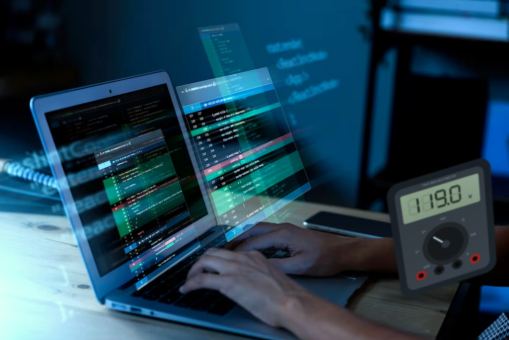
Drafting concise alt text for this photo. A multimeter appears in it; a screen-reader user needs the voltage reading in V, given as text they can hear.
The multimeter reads 119.0 V
